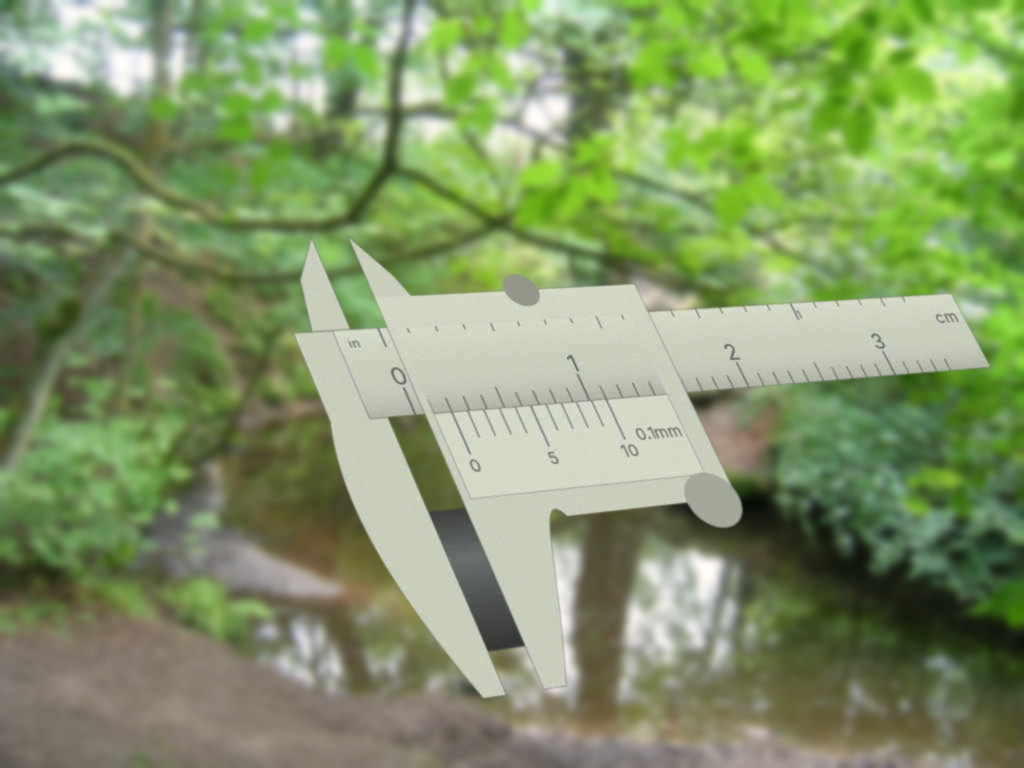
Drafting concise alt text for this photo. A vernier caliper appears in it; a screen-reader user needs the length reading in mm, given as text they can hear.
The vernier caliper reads 2.0 mm
